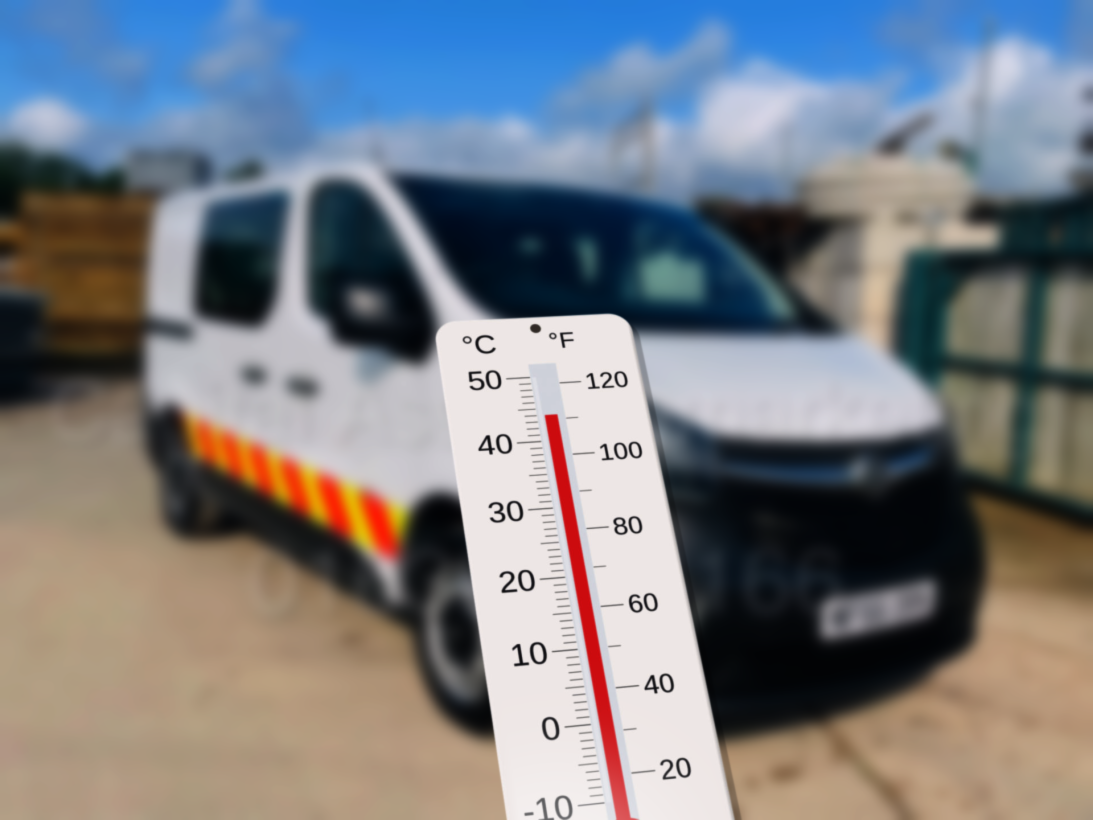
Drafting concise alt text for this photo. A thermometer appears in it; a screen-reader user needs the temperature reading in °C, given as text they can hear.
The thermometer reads 44 °C
